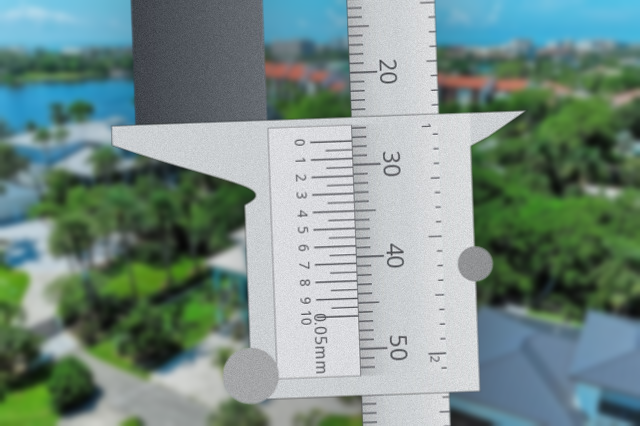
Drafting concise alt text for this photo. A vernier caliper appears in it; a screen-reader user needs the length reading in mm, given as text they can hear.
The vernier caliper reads 27.4 mm
